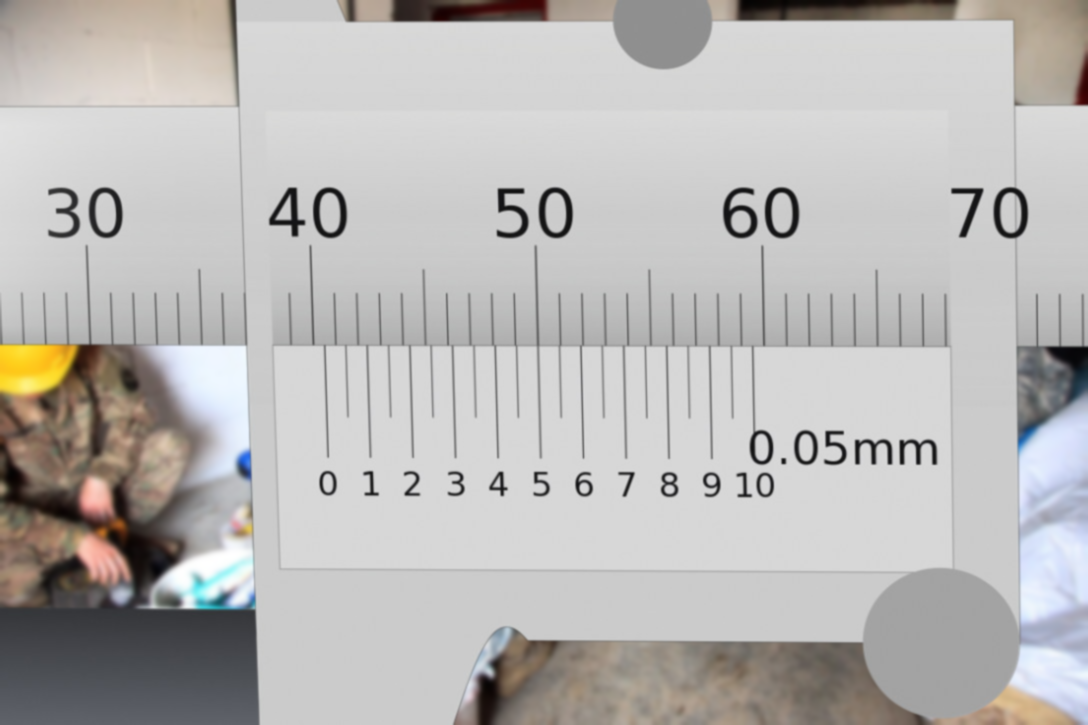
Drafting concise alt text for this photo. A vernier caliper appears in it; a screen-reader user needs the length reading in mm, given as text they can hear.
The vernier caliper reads 40.5 mm
